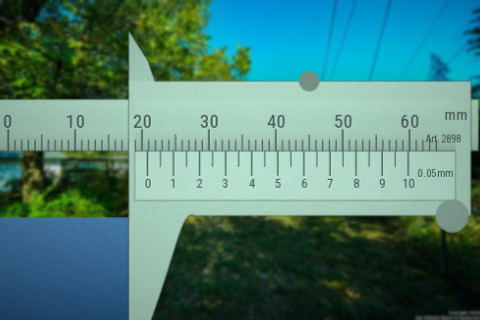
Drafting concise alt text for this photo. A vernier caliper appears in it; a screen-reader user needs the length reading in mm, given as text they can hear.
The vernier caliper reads 20.8 mm
